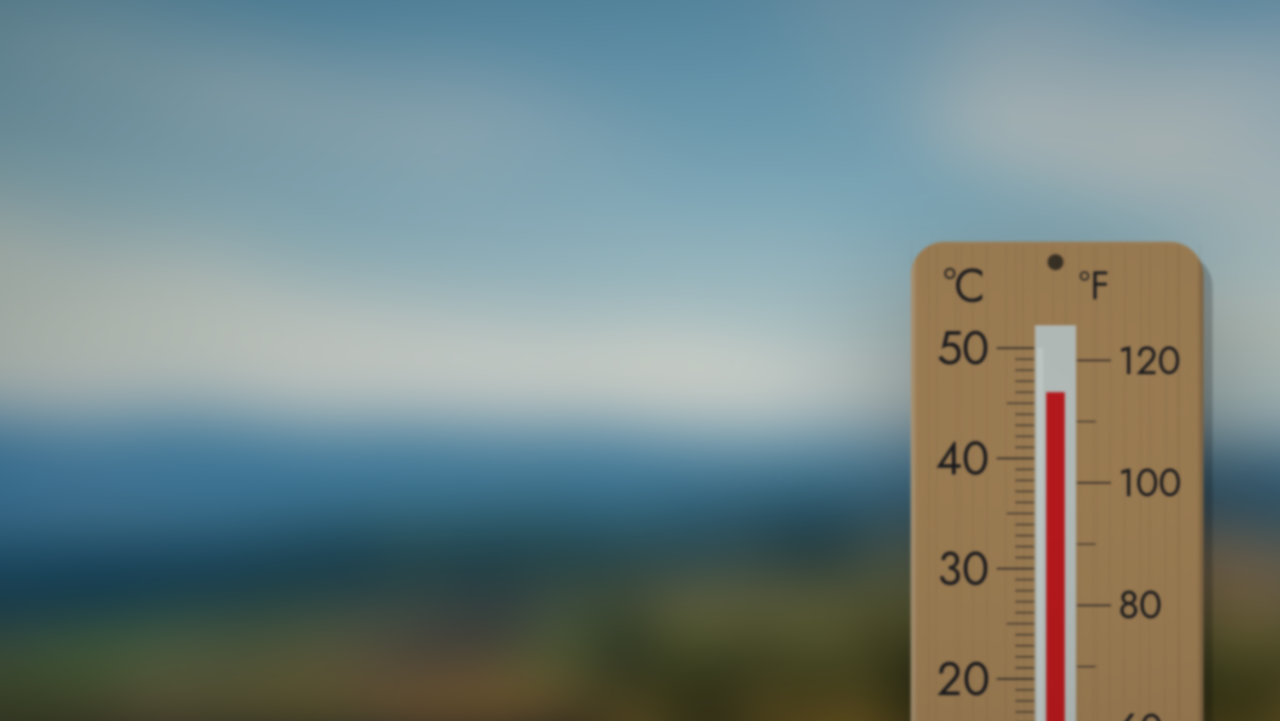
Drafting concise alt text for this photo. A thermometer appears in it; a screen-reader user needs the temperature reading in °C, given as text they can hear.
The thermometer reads 46 °C
